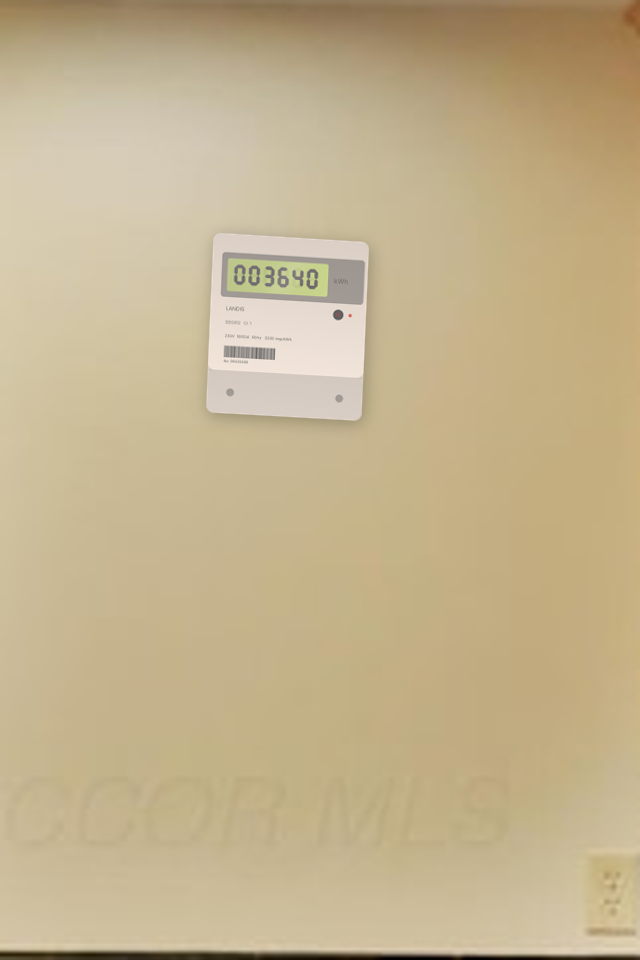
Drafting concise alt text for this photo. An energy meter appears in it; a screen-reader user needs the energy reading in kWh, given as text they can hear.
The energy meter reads 3640 kWh
